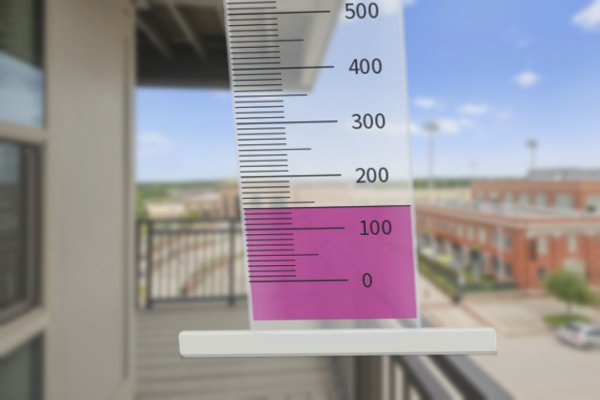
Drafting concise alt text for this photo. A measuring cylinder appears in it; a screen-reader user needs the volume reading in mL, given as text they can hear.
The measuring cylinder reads 140 mL
